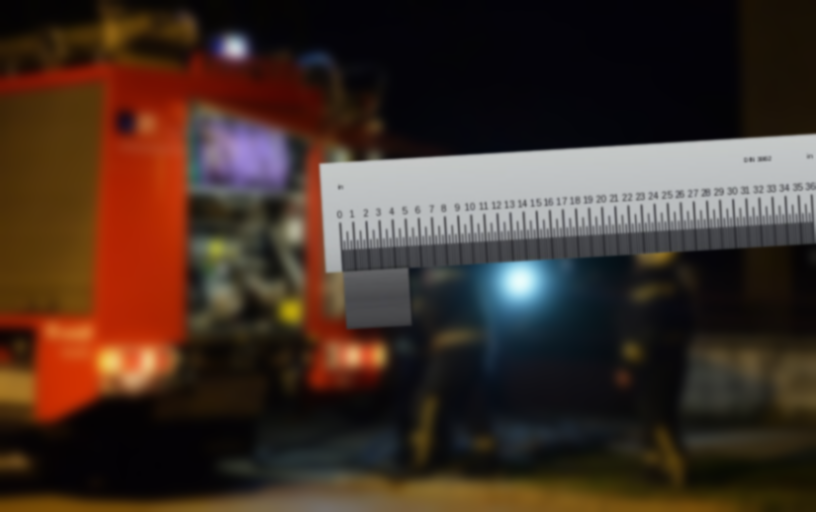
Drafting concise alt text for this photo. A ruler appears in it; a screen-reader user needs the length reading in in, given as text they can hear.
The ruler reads 5 in
